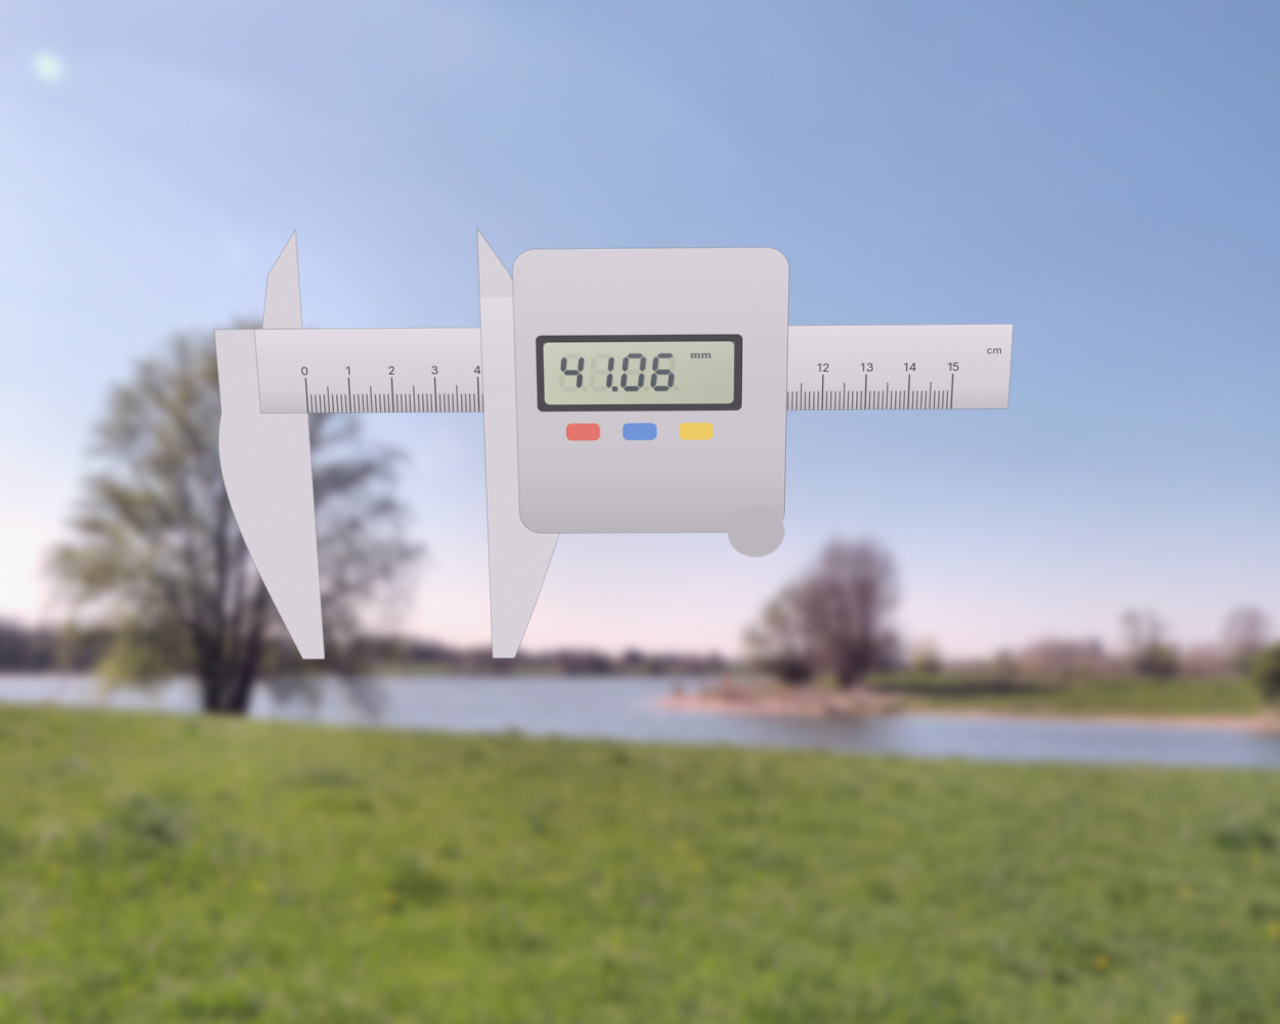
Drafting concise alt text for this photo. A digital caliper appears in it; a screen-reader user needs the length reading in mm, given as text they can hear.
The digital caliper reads 41.06 mm
